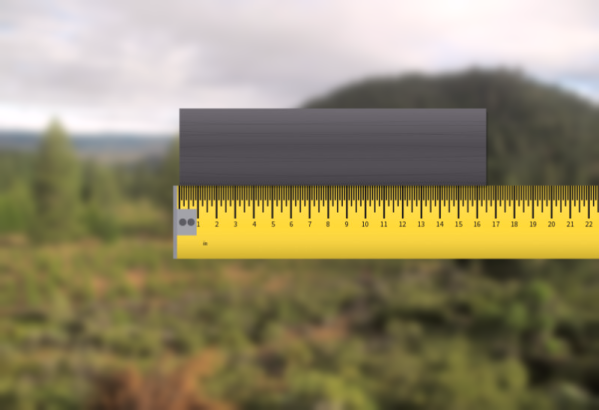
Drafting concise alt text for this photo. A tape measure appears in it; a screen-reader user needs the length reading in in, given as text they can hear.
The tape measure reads 16.5 in
